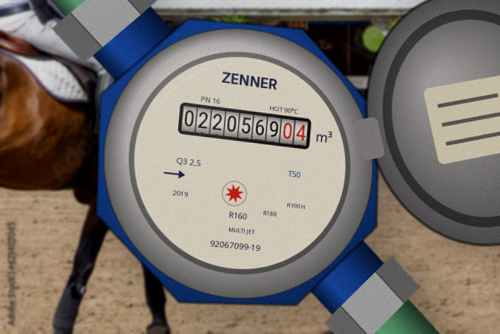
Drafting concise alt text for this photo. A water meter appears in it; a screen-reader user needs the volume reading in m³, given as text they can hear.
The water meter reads 220569.04 m³
